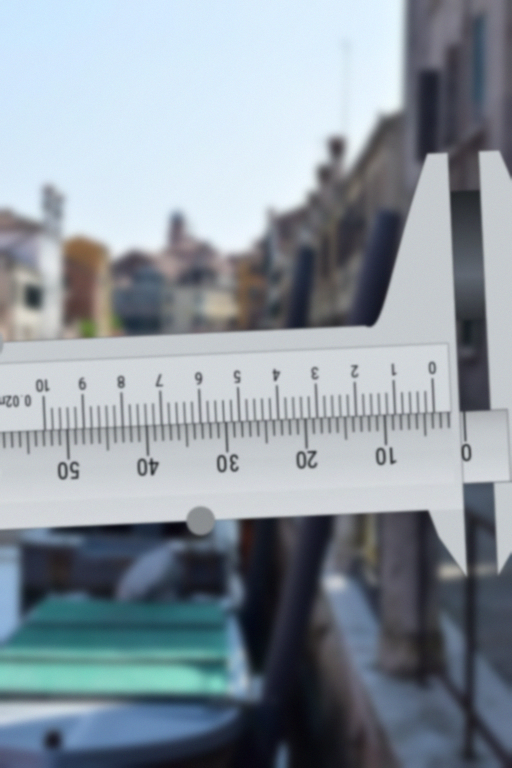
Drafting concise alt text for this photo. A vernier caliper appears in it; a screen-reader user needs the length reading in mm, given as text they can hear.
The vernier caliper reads 3.8 mm
